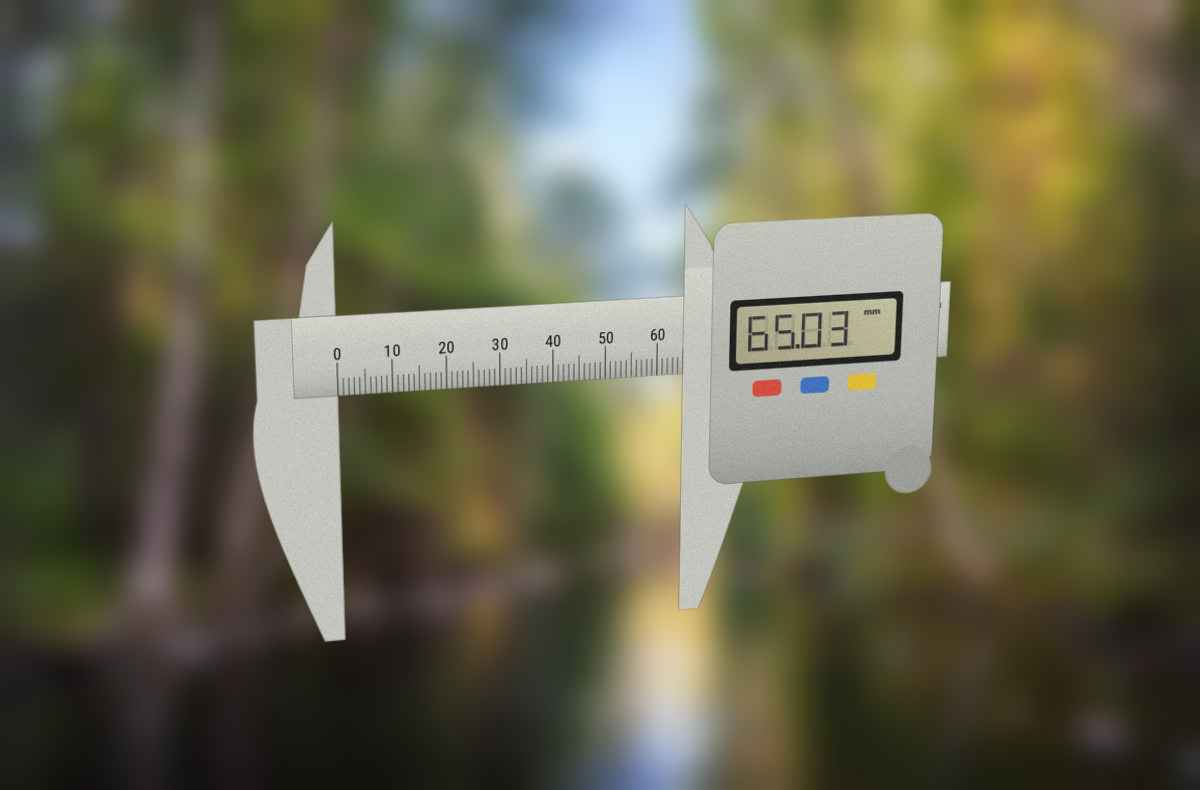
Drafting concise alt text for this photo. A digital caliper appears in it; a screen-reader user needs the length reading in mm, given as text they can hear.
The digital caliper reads 65.03 mm
